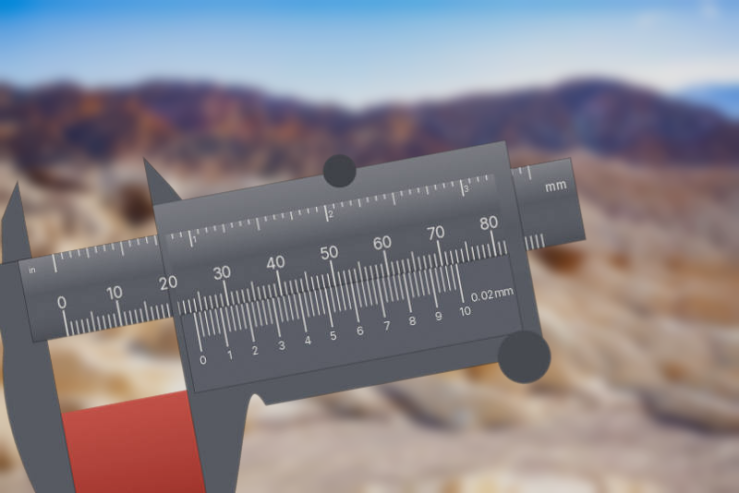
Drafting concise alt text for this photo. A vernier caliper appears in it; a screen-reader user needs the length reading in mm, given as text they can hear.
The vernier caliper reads 23.6 mm
